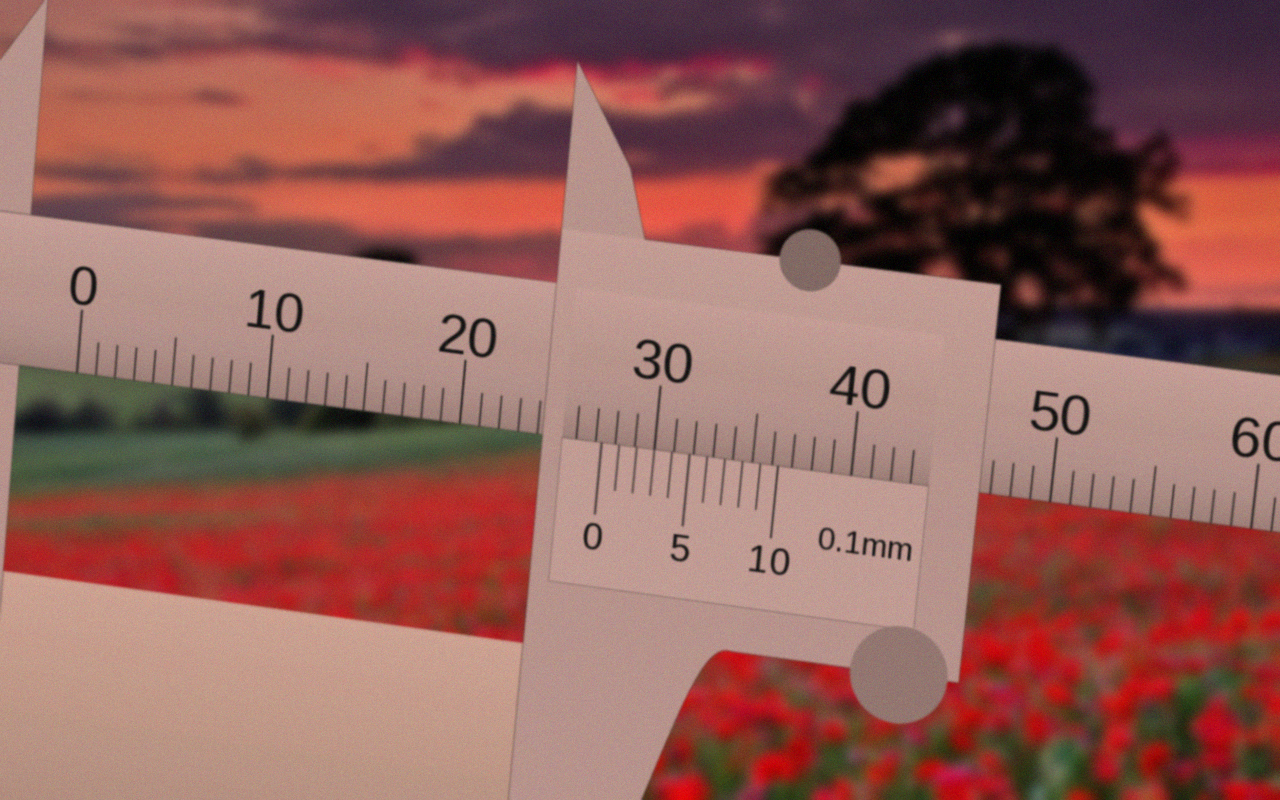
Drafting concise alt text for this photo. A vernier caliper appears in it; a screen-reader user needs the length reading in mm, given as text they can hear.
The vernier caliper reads 27.3 mm
